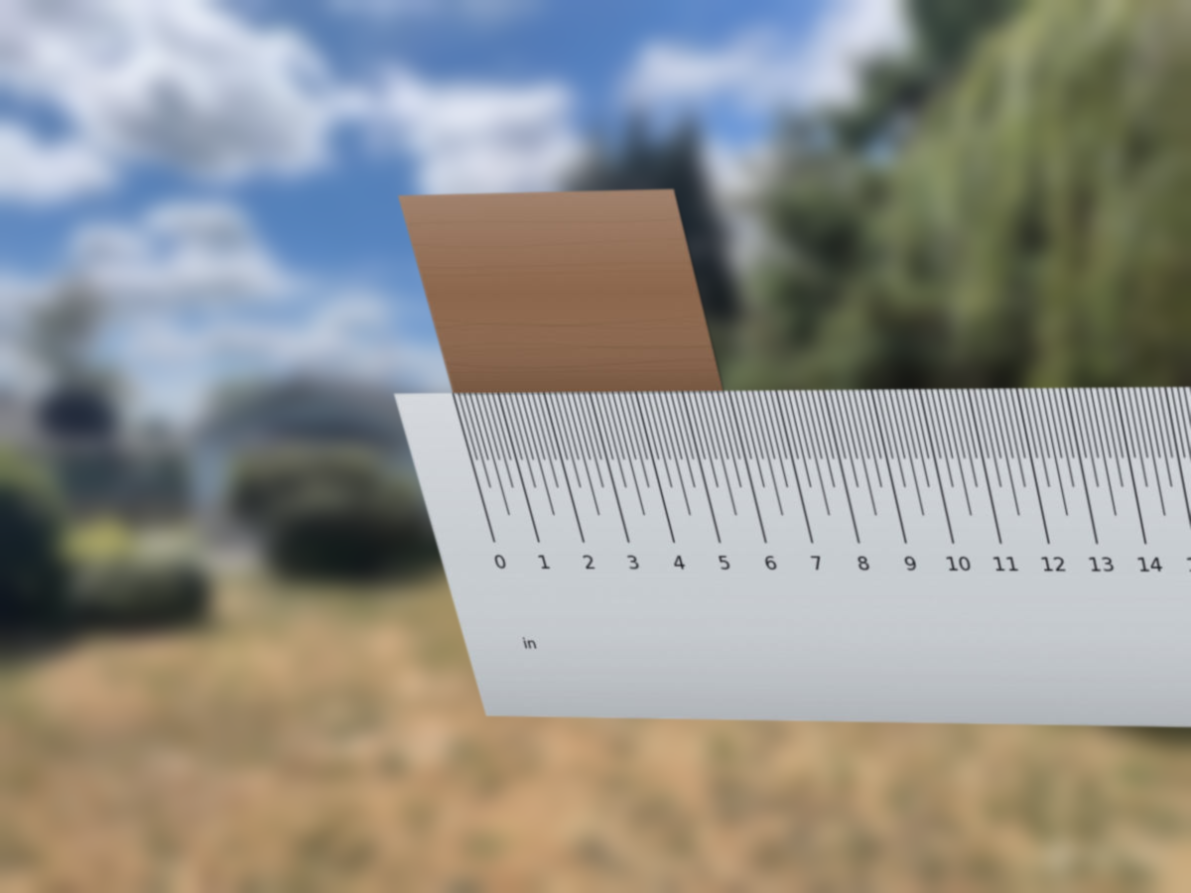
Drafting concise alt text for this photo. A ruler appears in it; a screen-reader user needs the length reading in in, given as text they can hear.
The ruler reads 5.875 in
